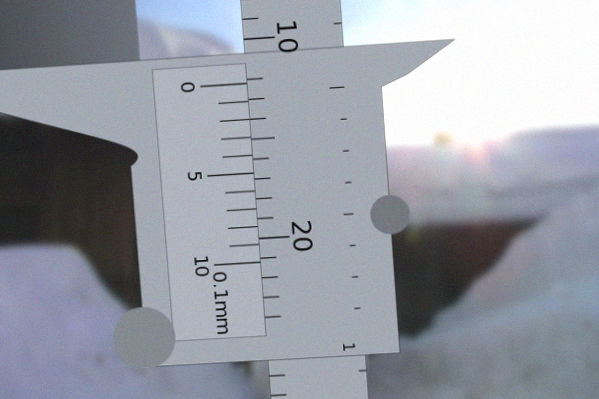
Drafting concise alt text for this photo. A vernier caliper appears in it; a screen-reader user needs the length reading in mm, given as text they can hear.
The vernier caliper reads 12.2 mm
